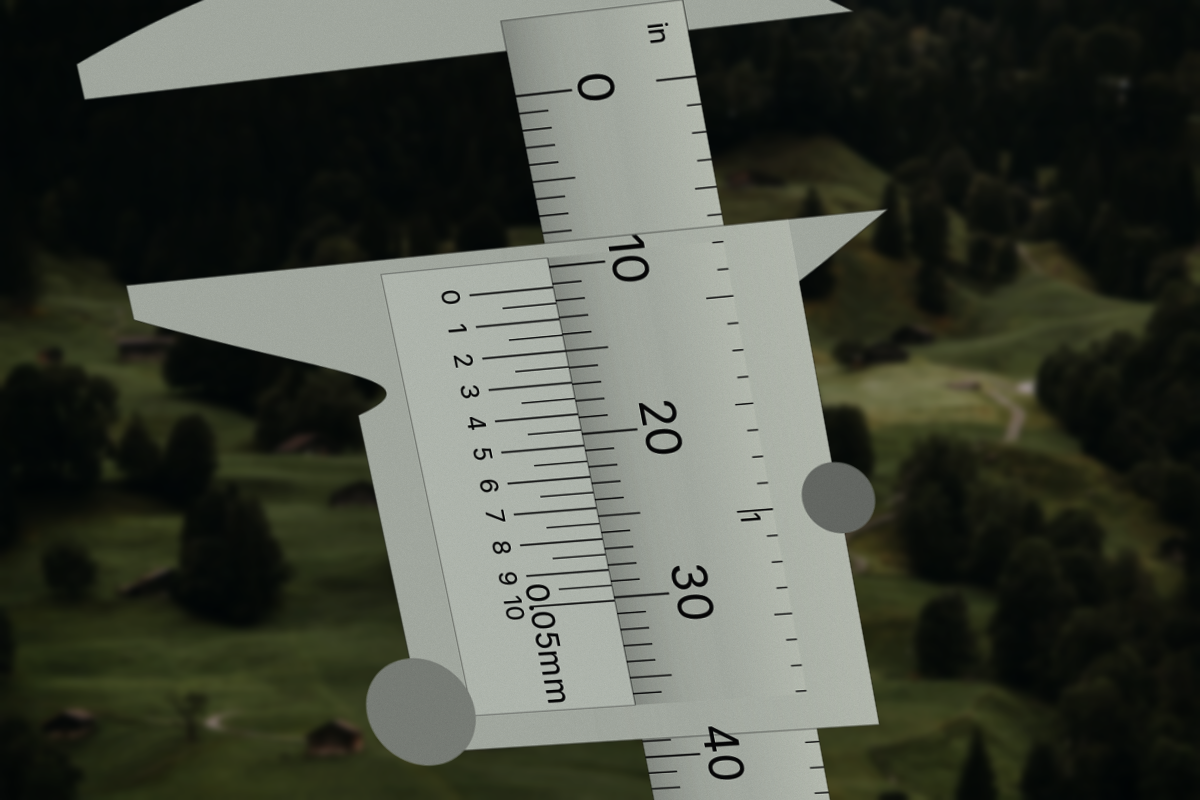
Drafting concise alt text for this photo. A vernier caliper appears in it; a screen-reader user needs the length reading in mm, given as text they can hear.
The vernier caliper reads 11.2 mm
